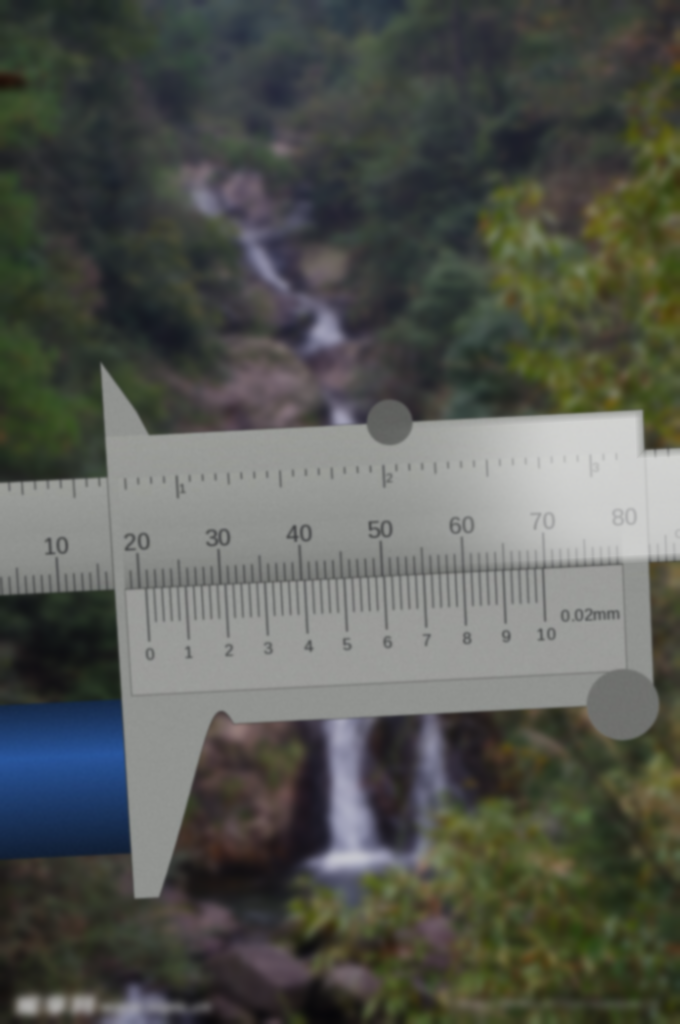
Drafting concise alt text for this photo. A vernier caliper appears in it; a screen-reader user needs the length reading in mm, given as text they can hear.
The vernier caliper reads 20.8 mm
